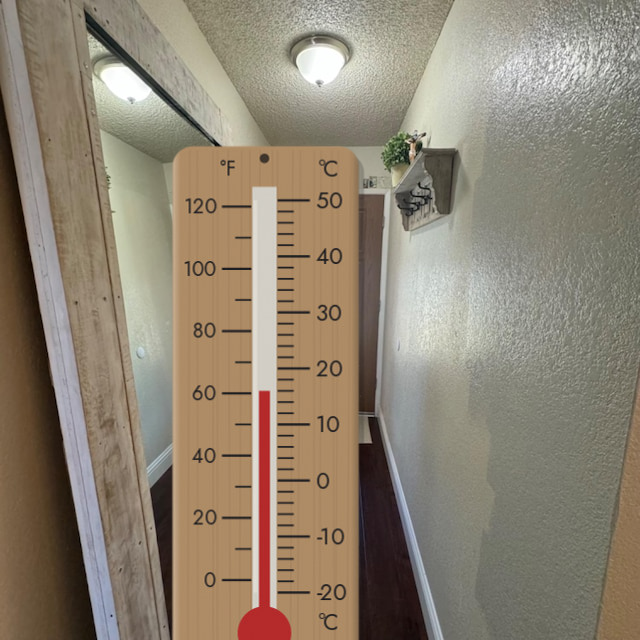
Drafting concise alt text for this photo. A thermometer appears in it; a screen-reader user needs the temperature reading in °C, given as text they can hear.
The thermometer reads 16 °C
